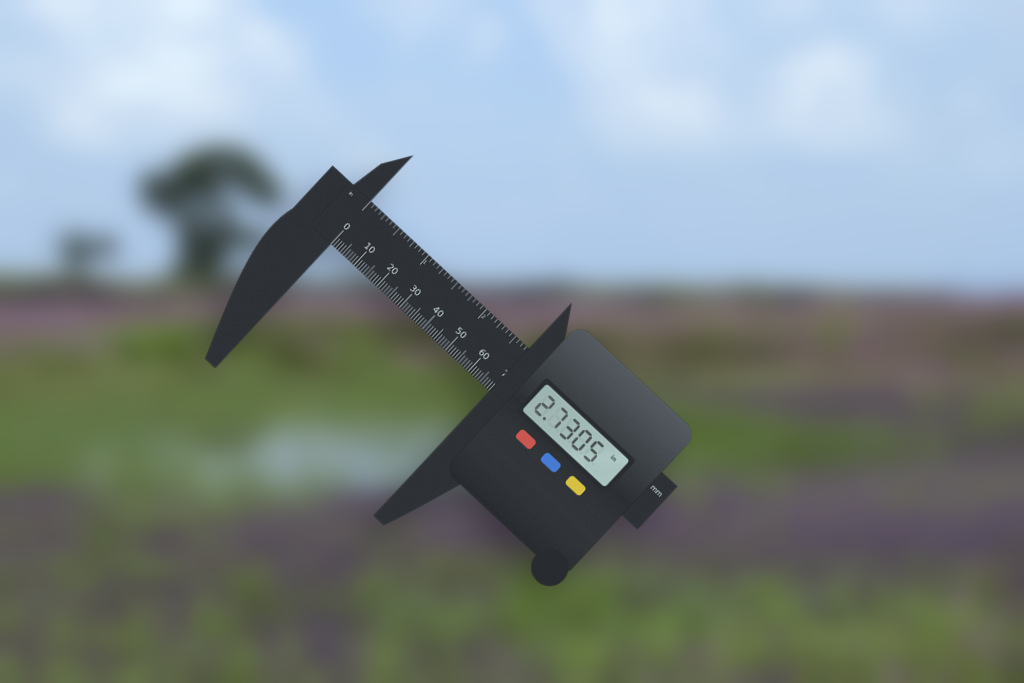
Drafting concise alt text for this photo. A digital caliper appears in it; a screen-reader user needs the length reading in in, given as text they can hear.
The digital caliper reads 2.7305 in
